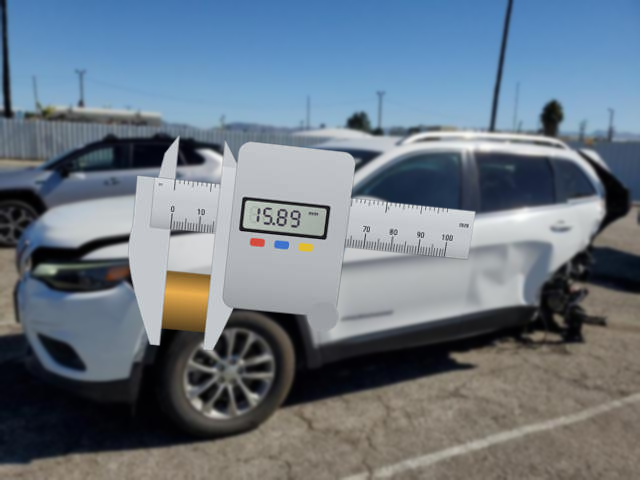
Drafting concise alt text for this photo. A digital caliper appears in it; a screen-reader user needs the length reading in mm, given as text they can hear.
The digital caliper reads 15.89 mm
